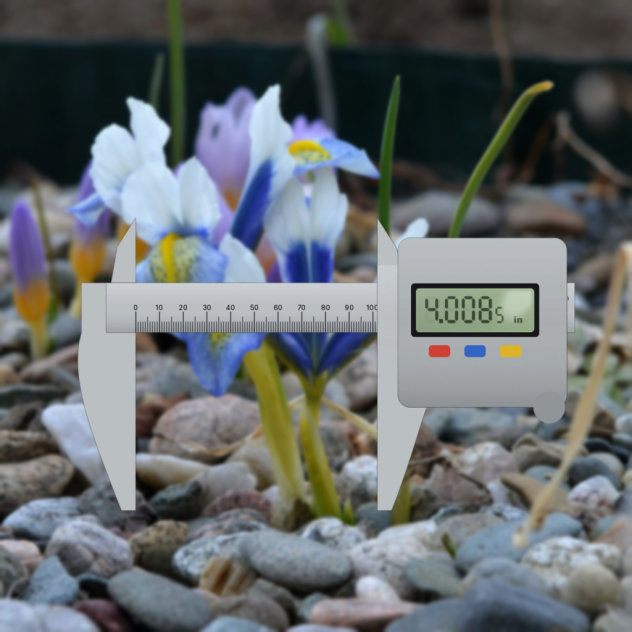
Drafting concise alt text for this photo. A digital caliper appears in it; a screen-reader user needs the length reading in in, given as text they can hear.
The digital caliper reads 4.0085 in
